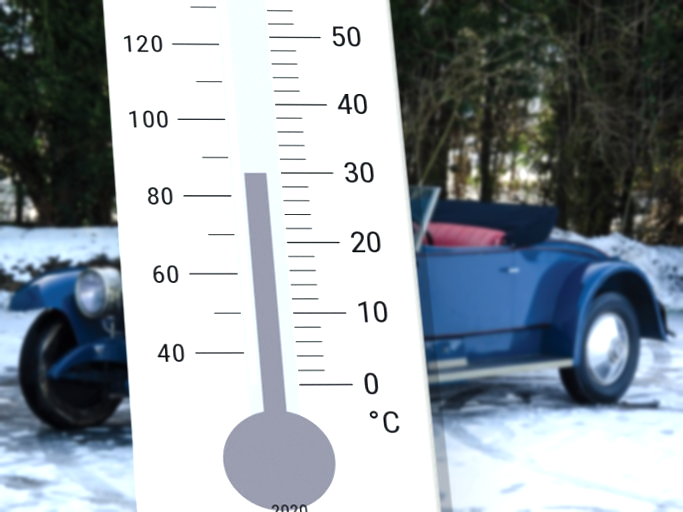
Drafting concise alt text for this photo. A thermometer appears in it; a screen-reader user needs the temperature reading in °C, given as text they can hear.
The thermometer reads 30 °C
